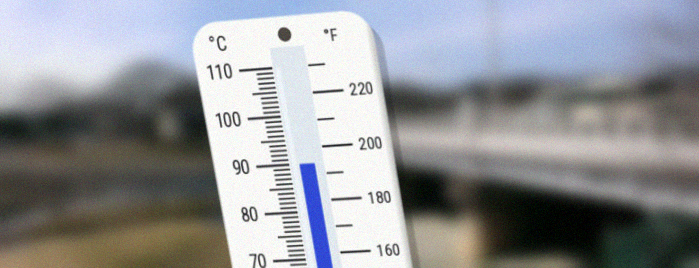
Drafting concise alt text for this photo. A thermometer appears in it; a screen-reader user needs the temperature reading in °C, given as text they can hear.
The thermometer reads 90 °C
